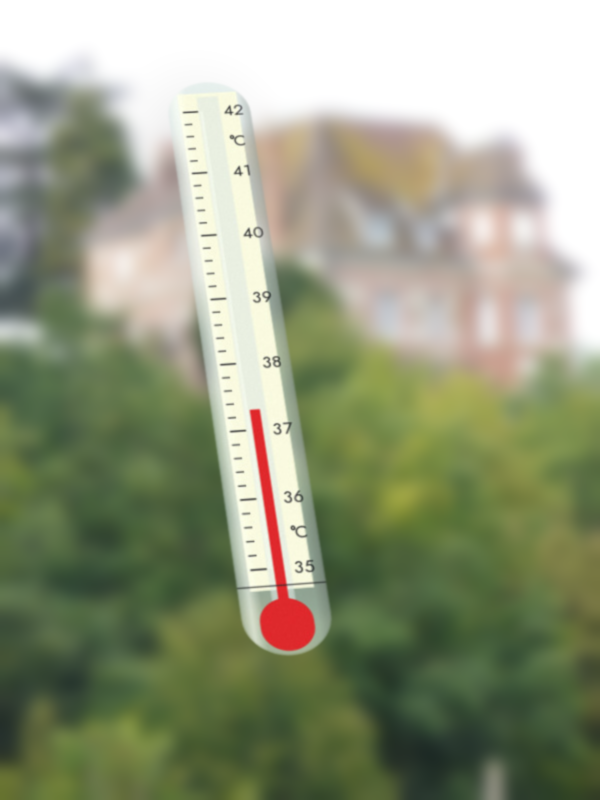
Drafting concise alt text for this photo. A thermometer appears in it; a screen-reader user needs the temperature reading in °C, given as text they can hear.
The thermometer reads 37.3 °C
